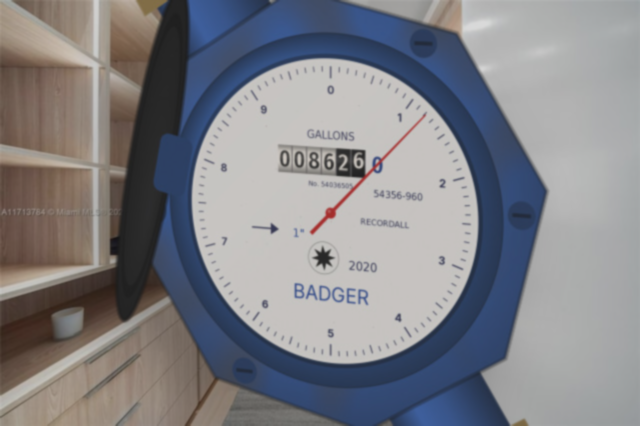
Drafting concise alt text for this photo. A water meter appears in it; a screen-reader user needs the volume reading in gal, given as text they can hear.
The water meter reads 86261.2 gal
